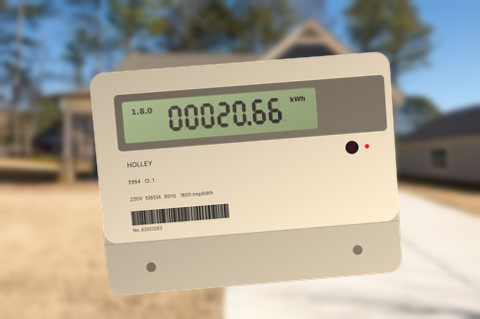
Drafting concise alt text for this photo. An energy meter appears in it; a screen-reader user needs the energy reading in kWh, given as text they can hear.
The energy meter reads 20.66 kWh
